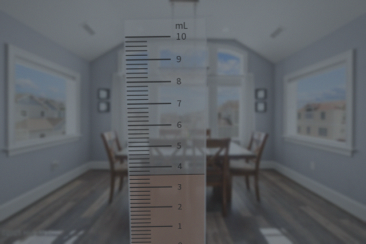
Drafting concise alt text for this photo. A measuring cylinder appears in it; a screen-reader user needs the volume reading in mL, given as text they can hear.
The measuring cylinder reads 3.6 mL
